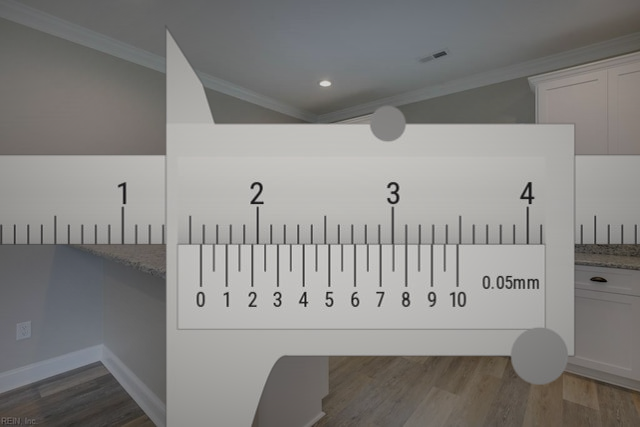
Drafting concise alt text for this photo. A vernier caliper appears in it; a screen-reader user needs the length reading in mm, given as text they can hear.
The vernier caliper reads 15.8 mm
